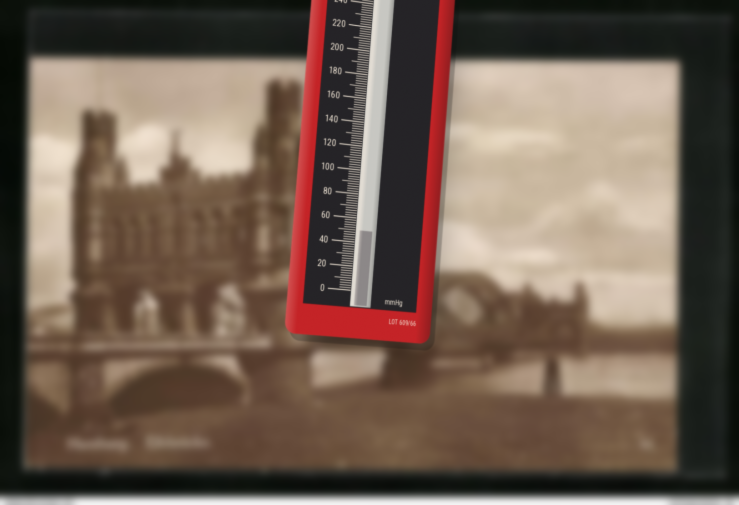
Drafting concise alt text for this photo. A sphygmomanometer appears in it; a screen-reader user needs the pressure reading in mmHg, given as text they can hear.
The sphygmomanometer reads 50 mmHg
